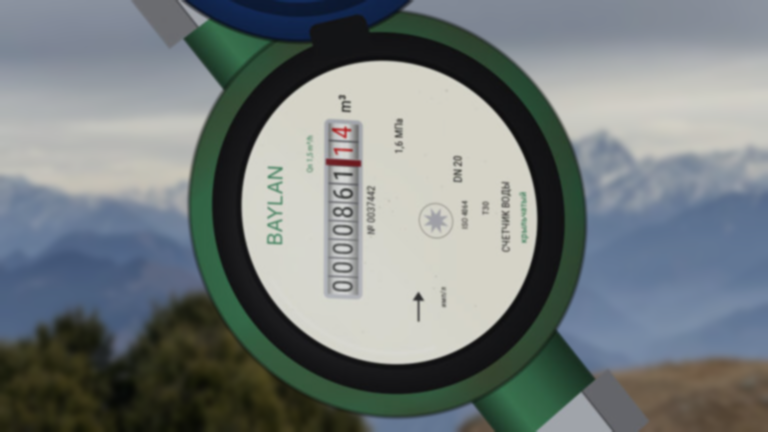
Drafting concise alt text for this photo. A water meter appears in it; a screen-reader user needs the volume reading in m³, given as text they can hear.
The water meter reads 861.14 m³
